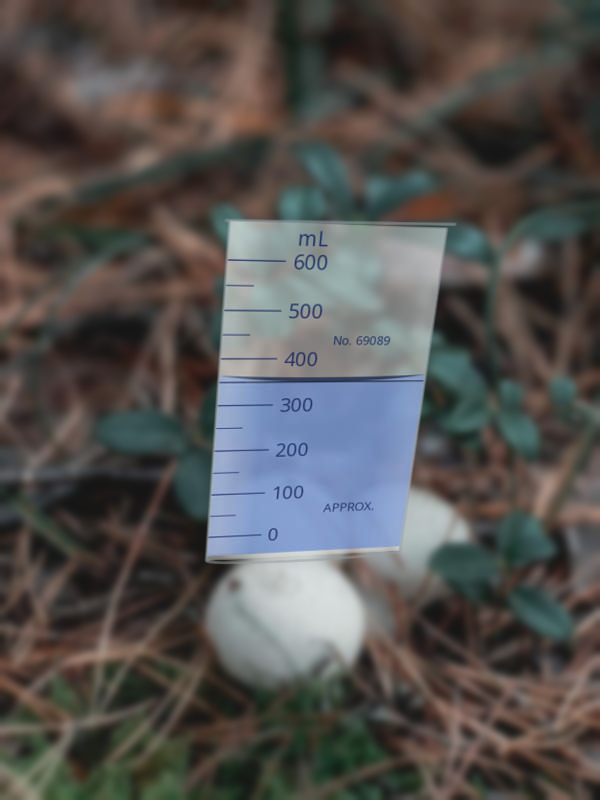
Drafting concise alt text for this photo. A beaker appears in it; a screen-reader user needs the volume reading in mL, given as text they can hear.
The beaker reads 350 mL
